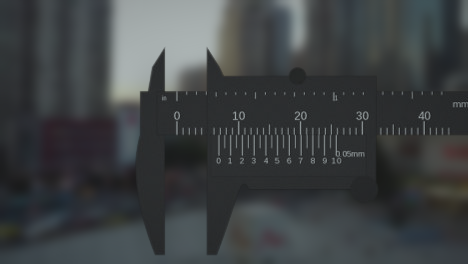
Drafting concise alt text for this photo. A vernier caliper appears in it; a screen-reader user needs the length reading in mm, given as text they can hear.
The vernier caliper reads 6.8 mm
